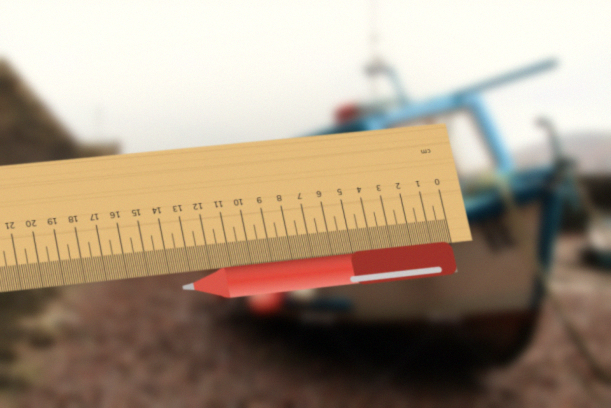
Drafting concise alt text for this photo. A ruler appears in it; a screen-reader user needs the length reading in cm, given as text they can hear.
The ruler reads 13.5 cm
